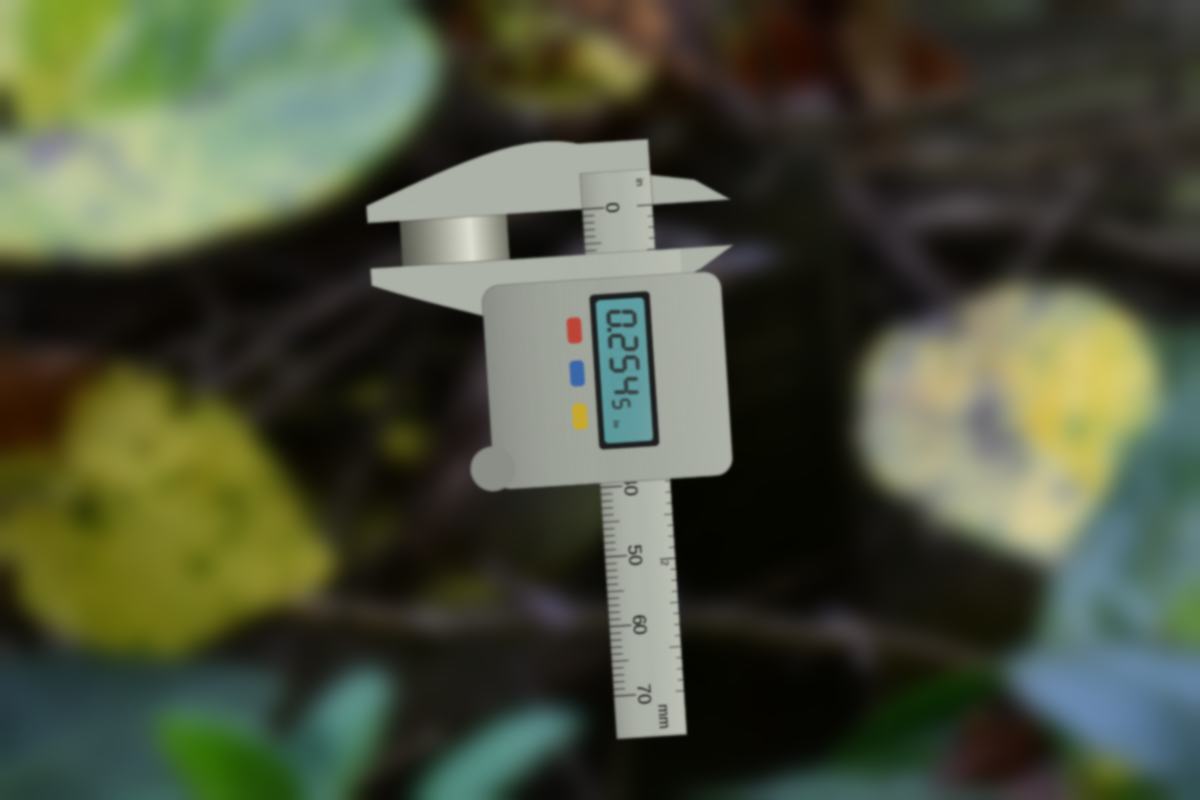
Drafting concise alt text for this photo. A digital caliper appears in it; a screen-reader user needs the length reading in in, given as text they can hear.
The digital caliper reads 0.2545 in
